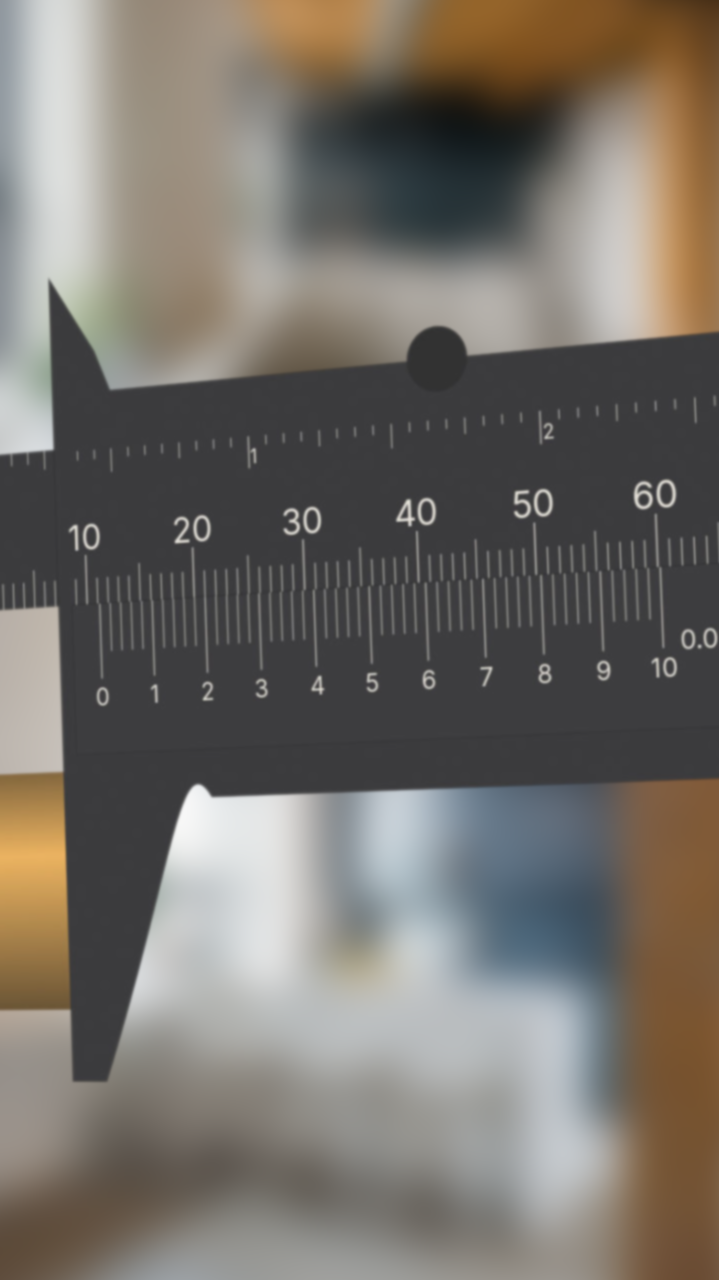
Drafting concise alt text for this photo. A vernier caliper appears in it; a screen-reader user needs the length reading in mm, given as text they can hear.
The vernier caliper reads 11.2 mm
